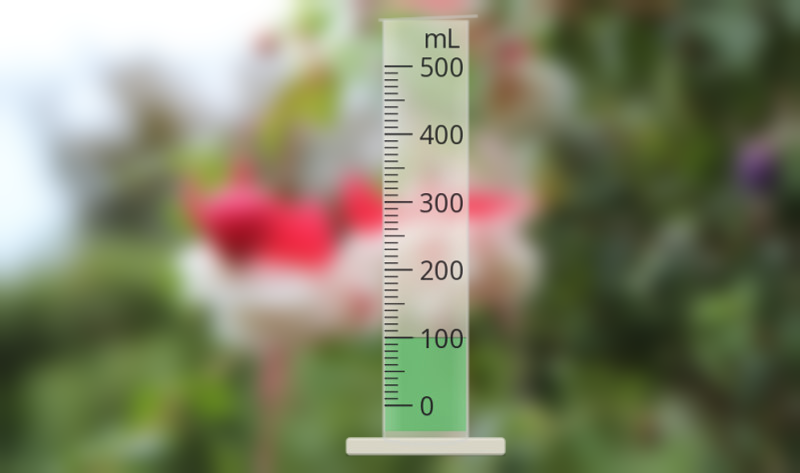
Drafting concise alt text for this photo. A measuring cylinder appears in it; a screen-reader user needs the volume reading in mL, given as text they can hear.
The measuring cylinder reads 100 mL
